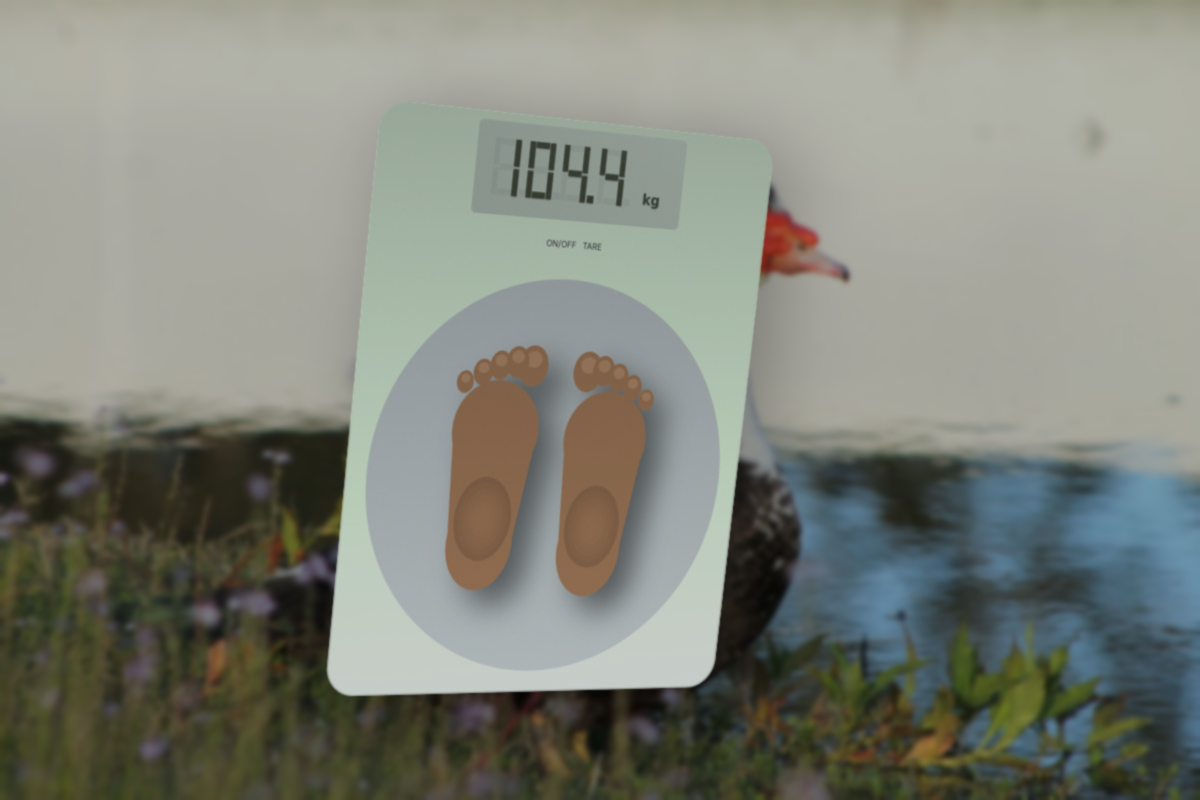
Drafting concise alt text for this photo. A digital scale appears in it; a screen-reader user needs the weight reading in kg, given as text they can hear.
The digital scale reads 104.4 kg
